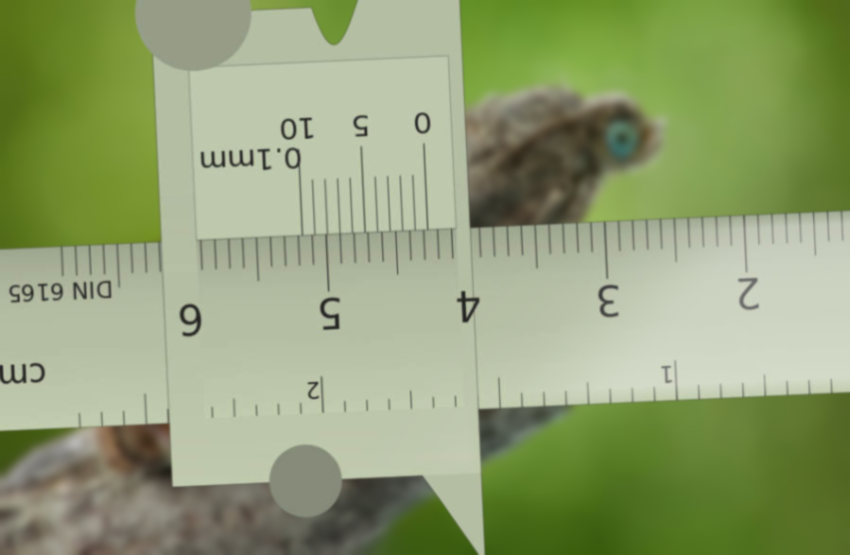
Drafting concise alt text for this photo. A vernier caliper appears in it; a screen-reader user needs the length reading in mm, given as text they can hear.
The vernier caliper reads 42.7 mm
